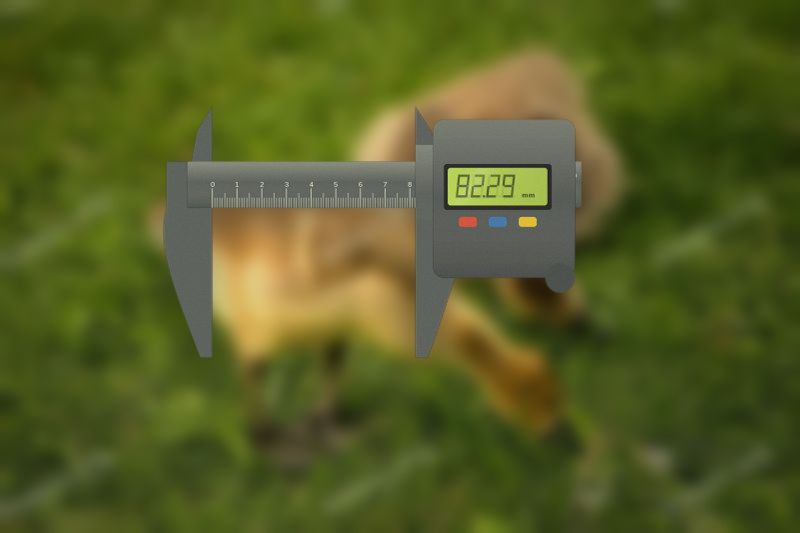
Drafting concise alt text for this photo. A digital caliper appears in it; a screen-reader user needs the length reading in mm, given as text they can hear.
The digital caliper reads 82.29 mm
